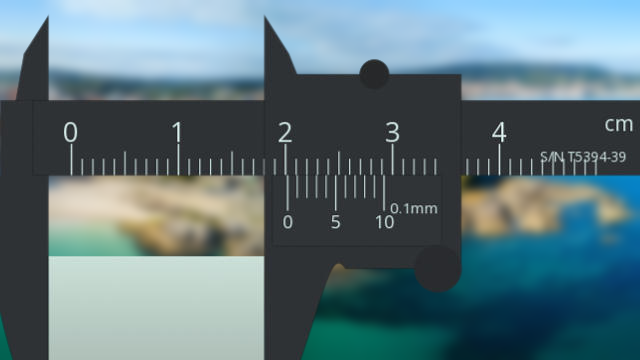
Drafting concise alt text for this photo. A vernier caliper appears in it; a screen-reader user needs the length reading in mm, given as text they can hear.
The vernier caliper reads 20.2 mm
